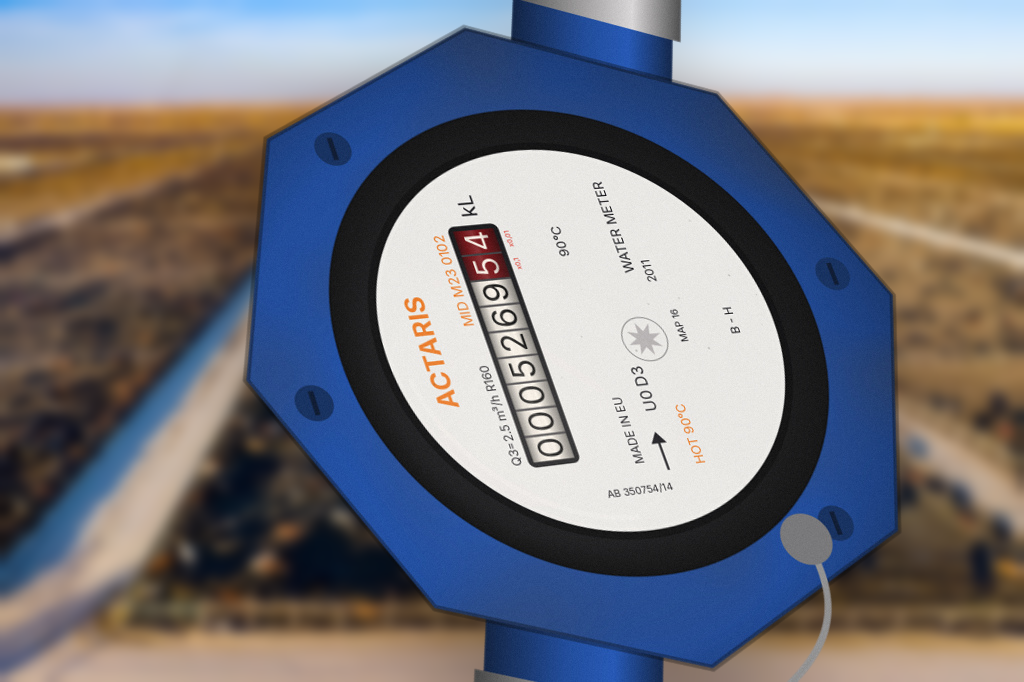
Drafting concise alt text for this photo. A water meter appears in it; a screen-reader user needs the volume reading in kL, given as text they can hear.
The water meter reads 5269.54 kL
